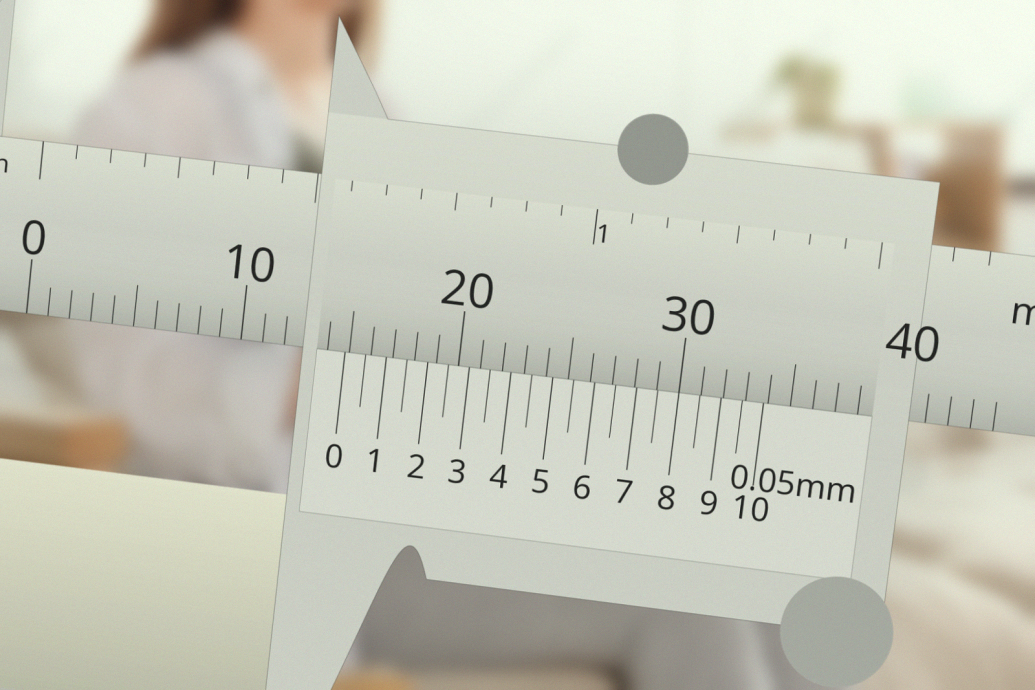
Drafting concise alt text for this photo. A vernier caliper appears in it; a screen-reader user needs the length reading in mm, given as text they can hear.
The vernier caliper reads 14.80 mm
